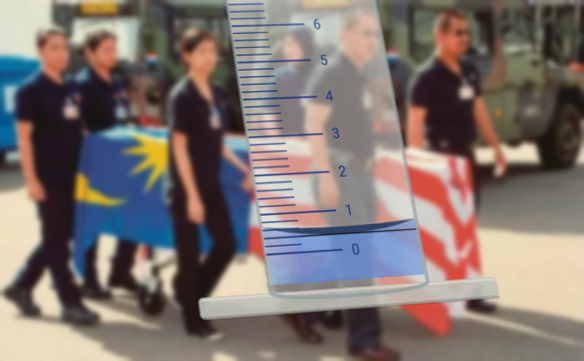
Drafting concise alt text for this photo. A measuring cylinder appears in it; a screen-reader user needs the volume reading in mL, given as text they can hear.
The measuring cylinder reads 0.4 mL
